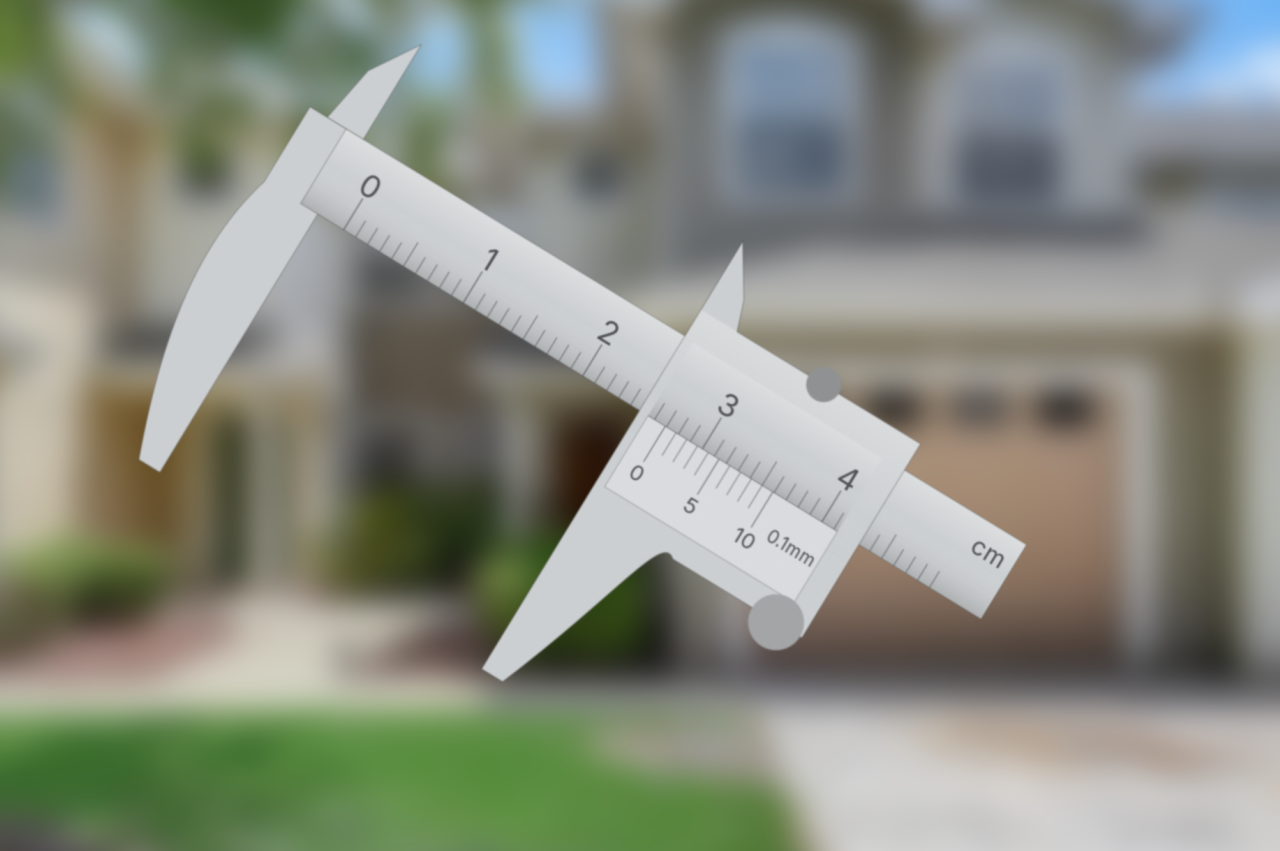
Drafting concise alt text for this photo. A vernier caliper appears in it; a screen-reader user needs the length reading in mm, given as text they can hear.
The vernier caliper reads 26.9 mm
